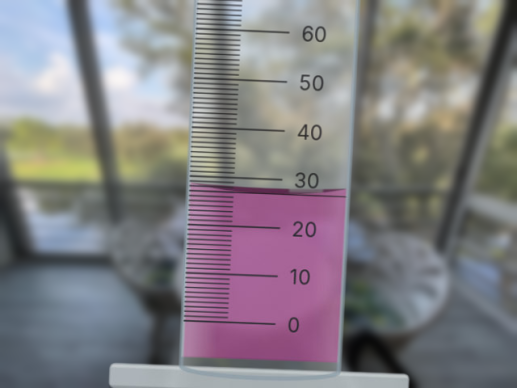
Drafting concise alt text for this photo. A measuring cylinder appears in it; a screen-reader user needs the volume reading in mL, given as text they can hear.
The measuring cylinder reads 27 mL
